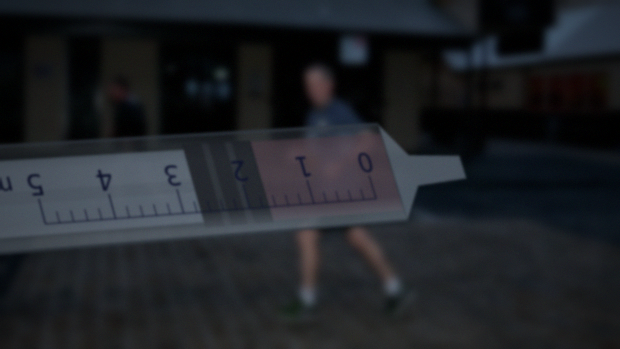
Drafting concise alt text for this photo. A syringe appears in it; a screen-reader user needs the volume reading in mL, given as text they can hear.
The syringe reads 1.7 mL
